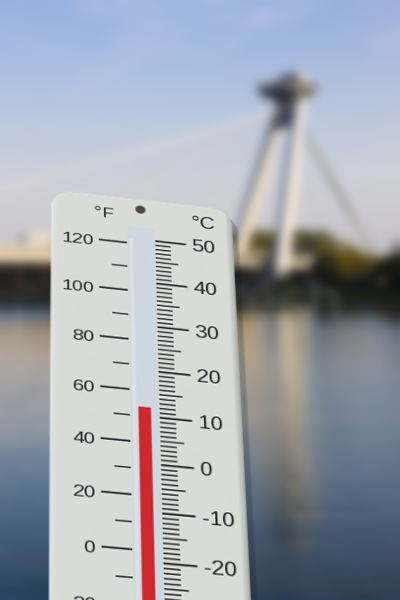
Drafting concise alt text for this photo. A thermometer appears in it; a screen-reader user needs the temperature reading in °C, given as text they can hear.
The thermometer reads 12 °C
